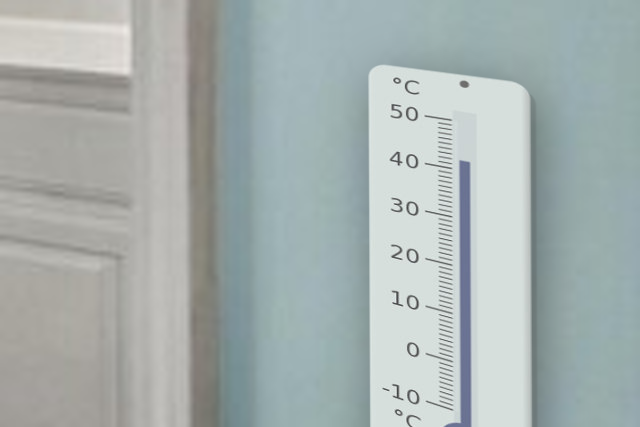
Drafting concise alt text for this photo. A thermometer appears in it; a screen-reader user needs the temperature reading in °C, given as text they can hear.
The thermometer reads 42 °C
